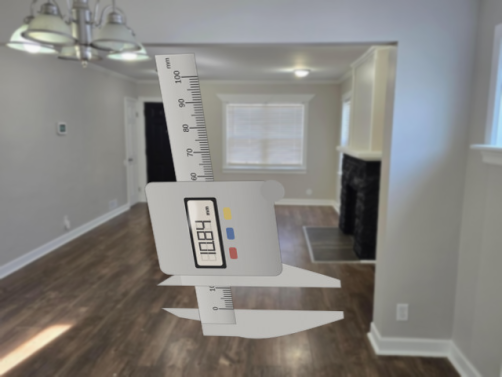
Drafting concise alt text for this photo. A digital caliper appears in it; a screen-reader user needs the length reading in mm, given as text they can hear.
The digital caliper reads 10.84 mm
